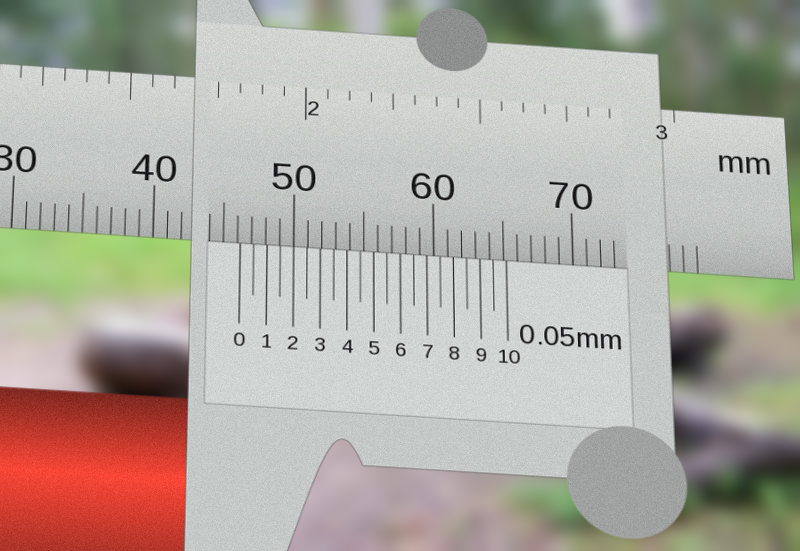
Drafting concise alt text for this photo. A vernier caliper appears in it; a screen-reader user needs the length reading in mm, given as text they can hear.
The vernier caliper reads 46.2 mm
